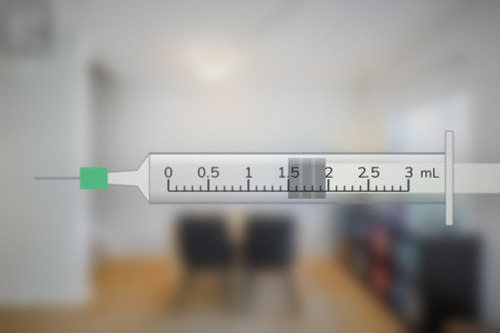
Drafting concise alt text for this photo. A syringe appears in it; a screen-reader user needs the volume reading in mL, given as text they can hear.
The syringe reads 1.5 mL
